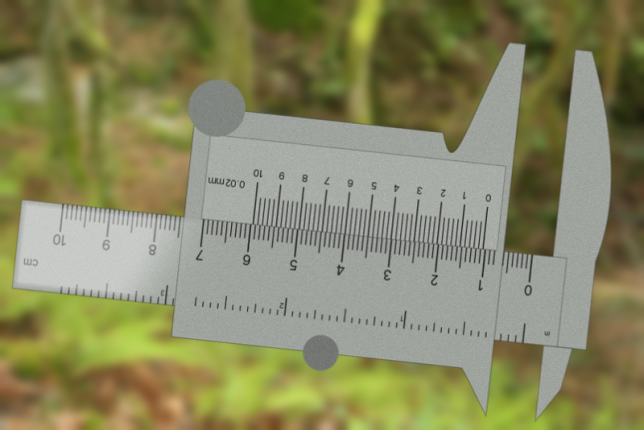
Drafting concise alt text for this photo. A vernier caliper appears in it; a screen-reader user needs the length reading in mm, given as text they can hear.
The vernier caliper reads 10.5 mm
